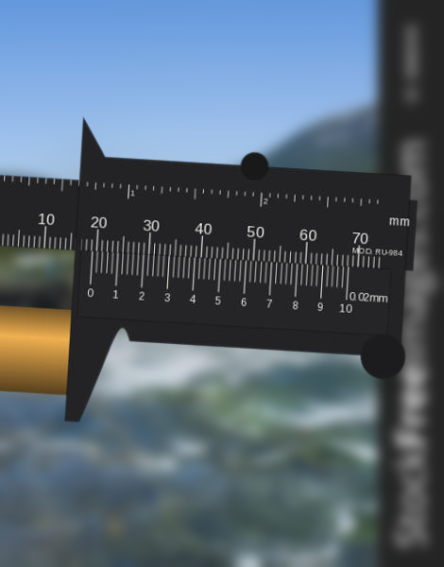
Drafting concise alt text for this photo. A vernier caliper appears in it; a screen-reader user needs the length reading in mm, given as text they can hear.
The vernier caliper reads 19.2 mm
